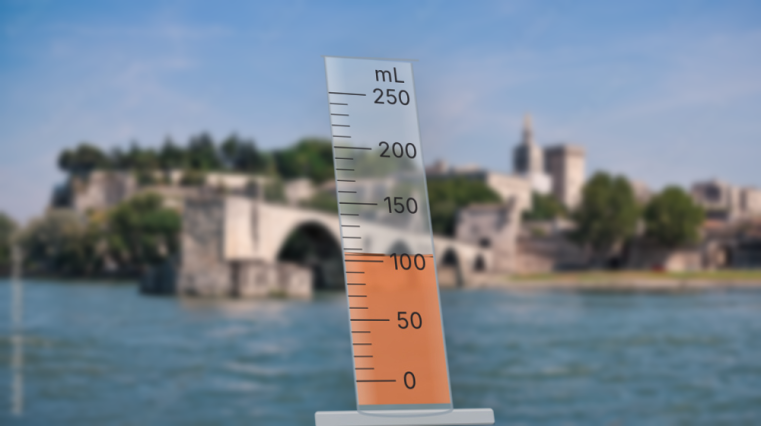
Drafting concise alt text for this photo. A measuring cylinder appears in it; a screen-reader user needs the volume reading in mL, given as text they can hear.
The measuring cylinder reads 105 mL
